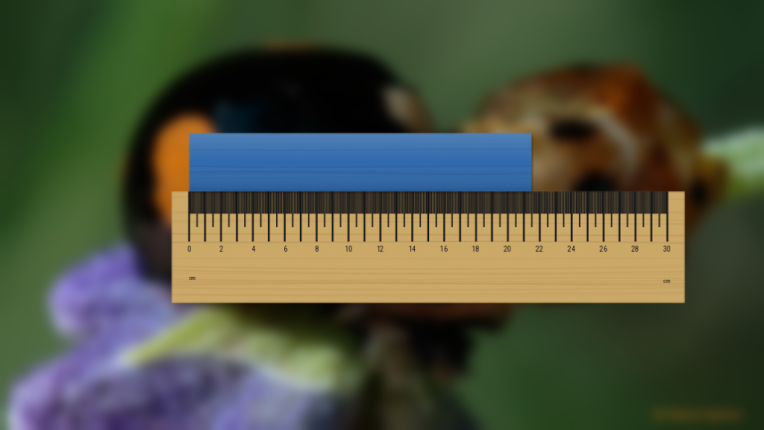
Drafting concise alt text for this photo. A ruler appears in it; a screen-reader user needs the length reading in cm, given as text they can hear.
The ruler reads 21.5 cm
